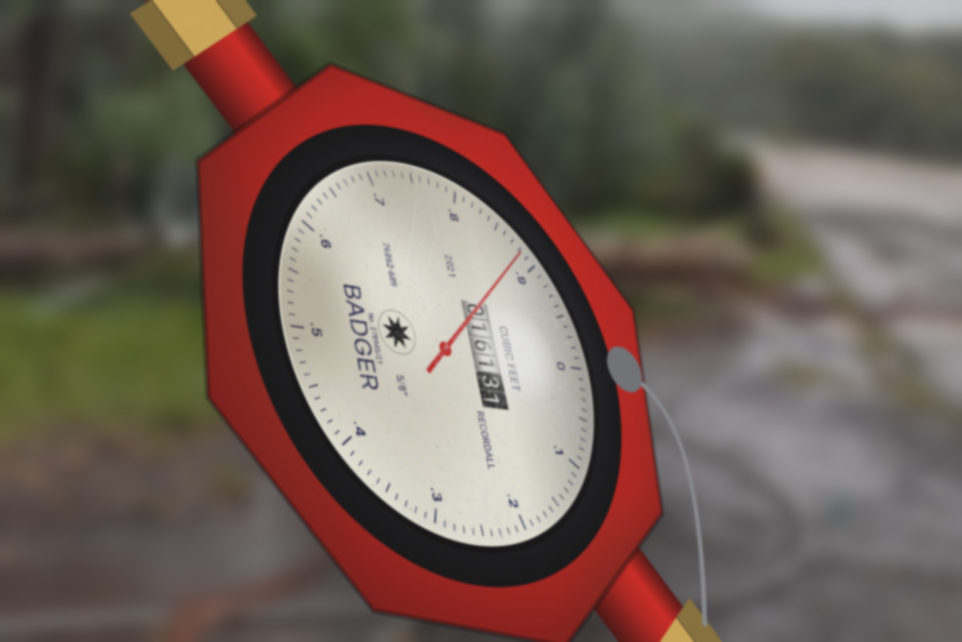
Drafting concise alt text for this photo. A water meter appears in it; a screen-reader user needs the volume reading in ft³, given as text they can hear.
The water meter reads 16130.88 ft³
